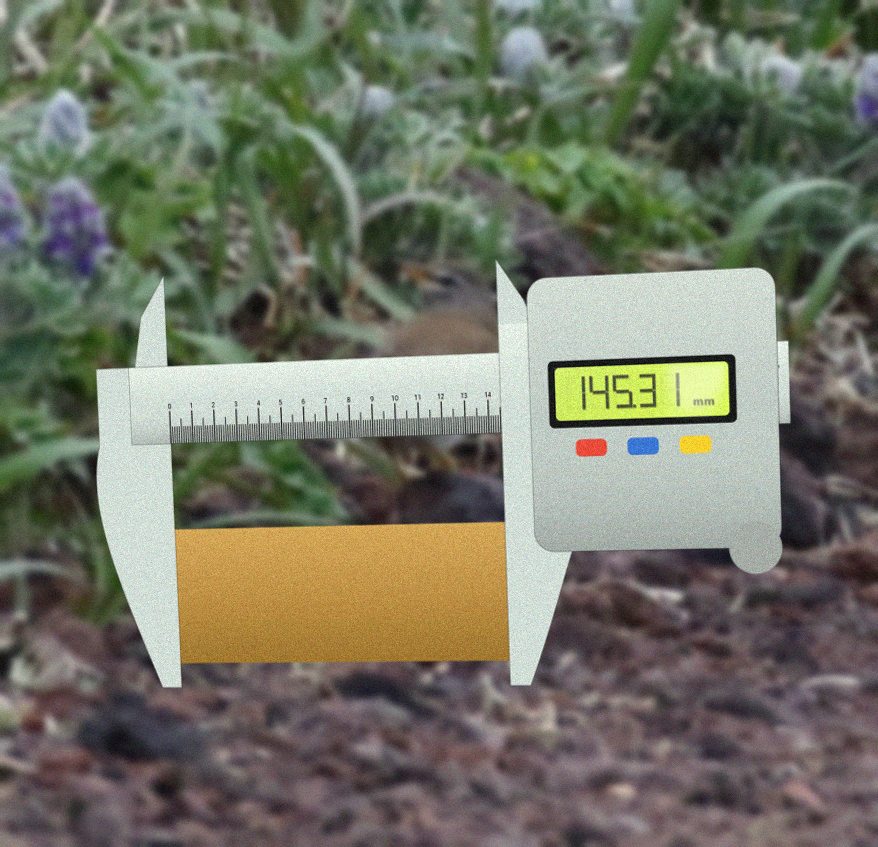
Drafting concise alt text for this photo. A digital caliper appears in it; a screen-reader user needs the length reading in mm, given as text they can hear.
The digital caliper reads 145.31 mm
